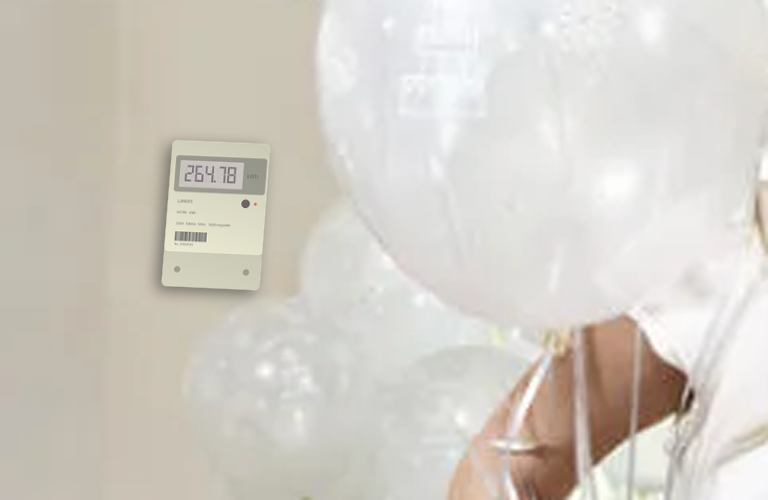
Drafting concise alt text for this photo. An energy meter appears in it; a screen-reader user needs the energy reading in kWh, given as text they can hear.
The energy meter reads 264.78 kWh
